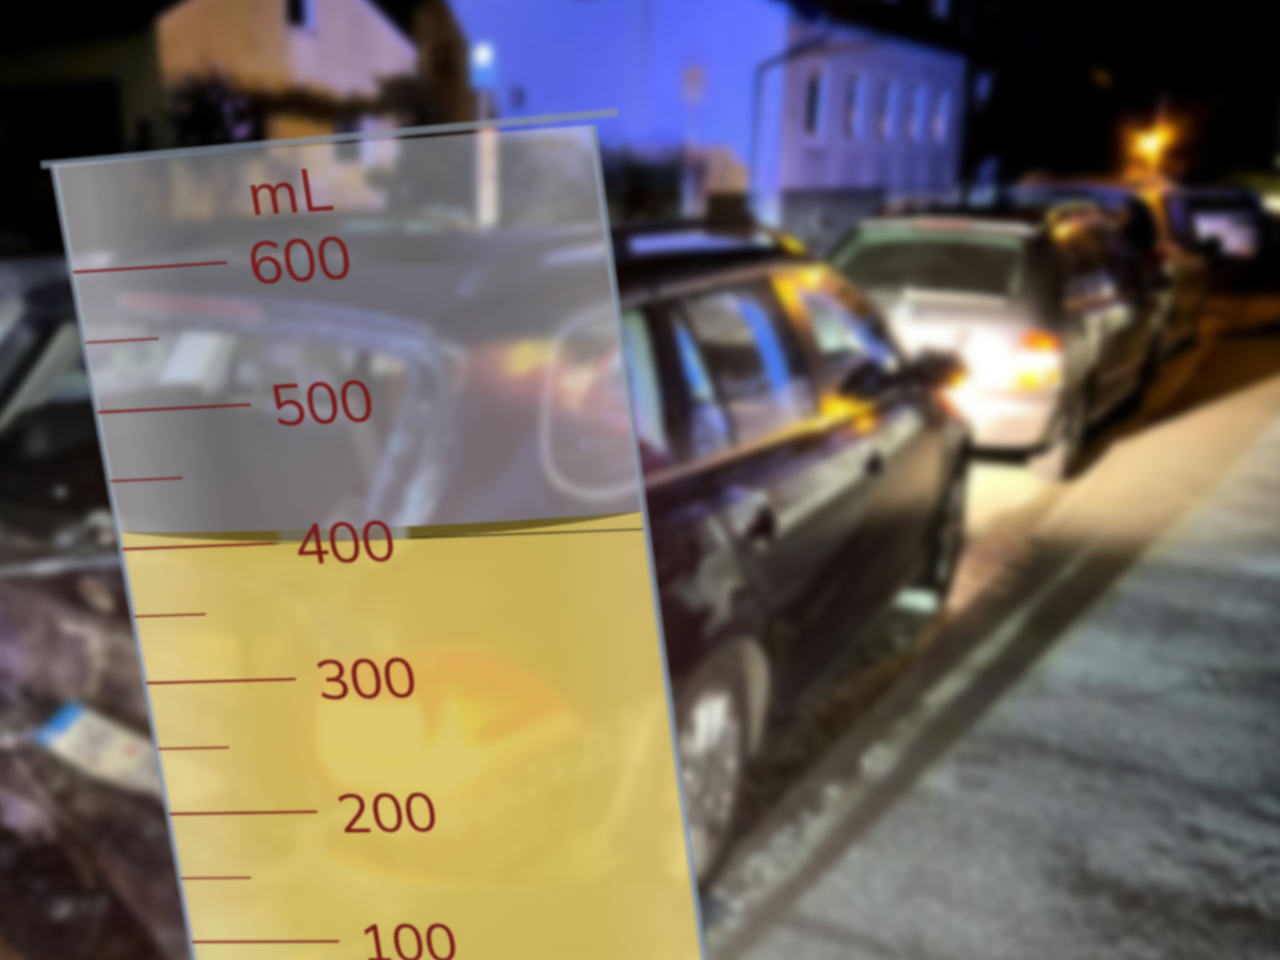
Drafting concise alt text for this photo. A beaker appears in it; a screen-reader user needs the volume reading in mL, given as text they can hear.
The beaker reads 400 mL
